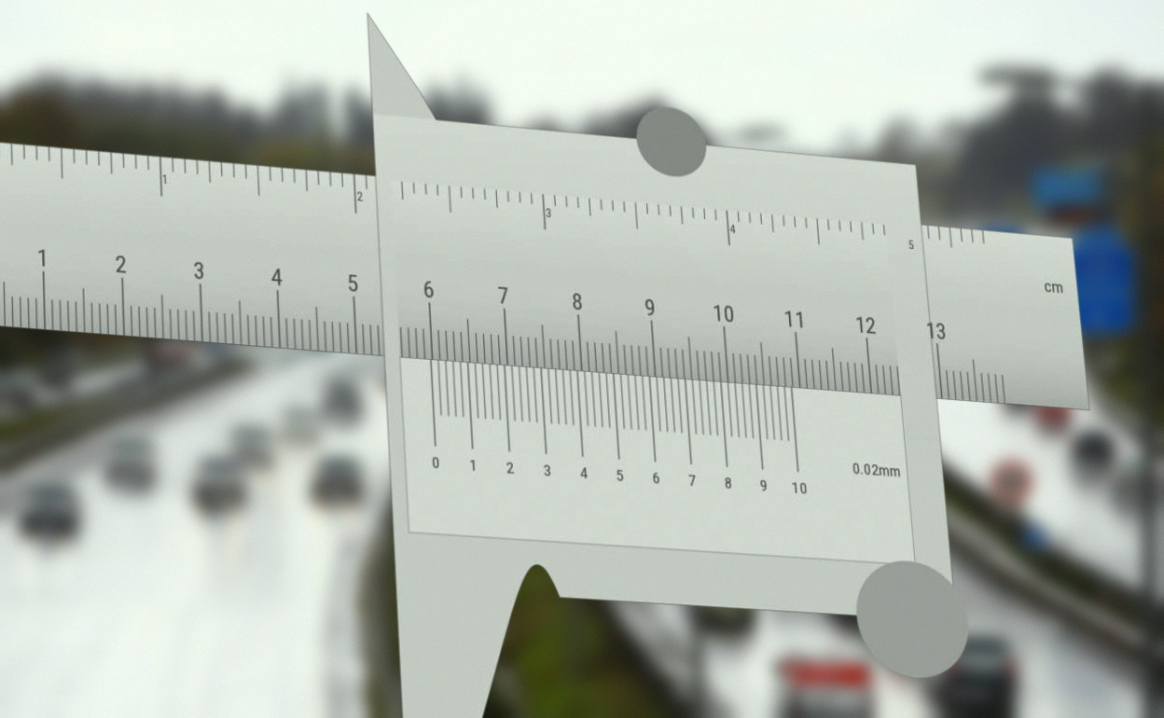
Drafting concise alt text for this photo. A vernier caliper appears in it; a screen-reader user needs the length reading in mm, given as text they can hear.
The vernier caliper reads 59.8 mm
